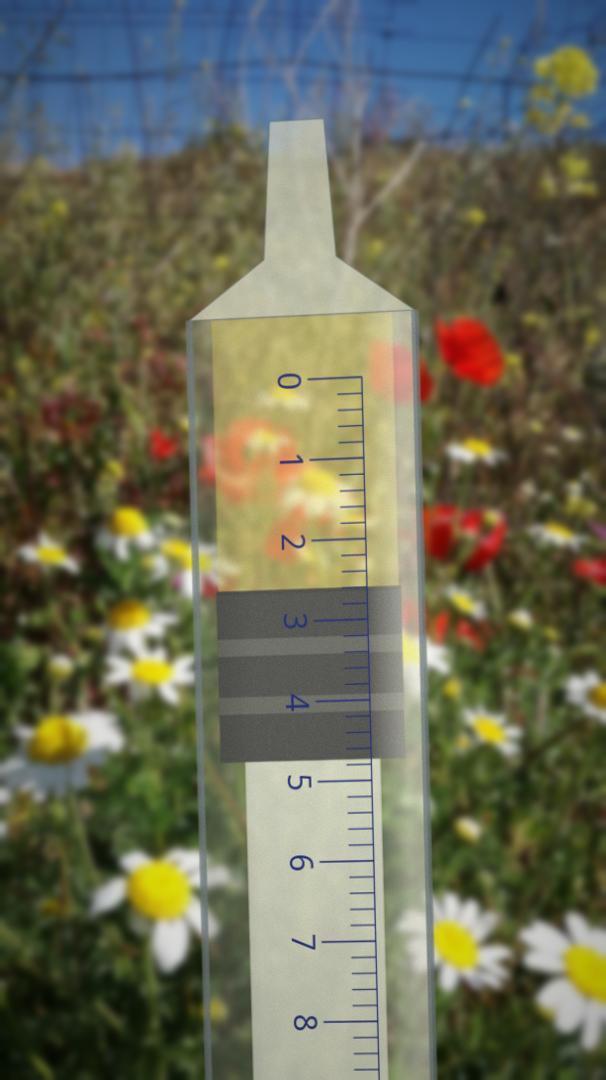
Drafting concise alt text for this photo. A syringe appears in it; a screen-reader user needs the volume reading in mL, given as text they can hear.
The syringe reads 2.6 mL
